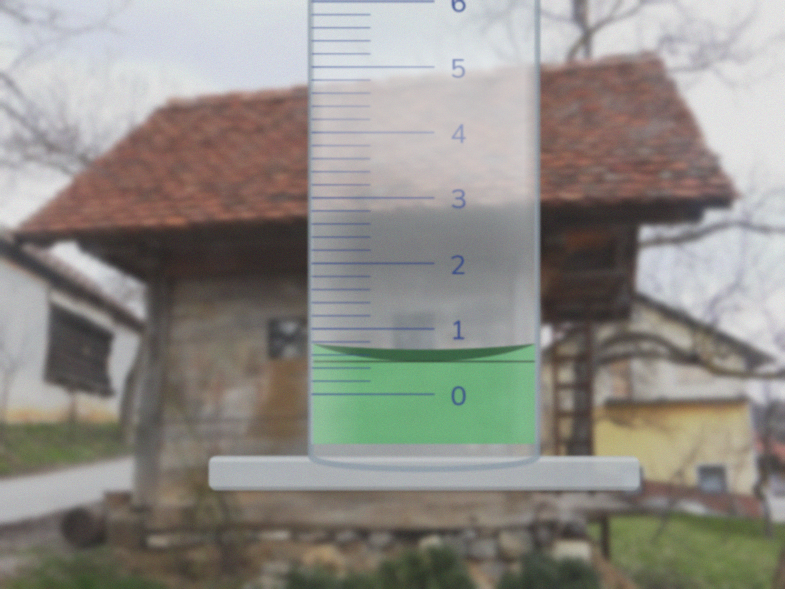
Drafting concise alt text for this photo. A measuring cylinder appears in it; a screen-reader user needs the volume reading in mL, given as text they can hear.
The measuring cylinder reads 0.5 mL
